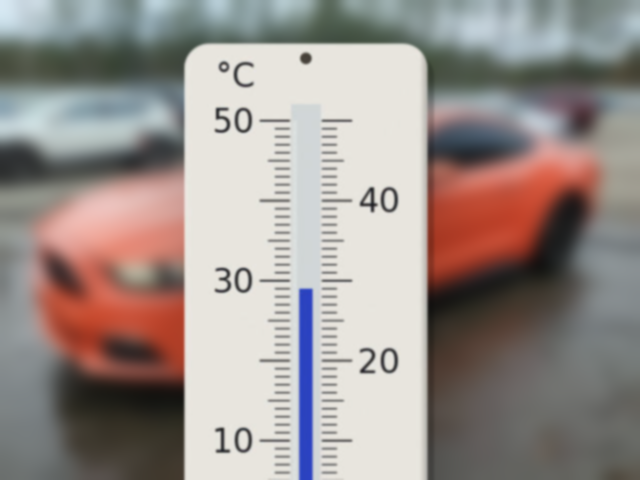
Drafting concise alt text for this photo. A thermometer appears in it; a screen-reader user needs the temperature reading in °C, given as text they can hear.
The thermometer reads 29 °C
